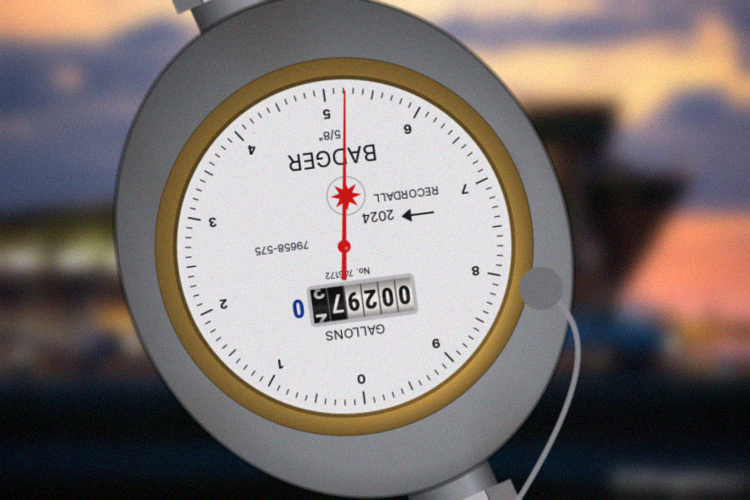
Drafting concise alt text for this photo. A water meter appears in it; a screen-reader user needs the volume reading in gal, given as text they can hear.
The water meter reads 29725.2 gal
